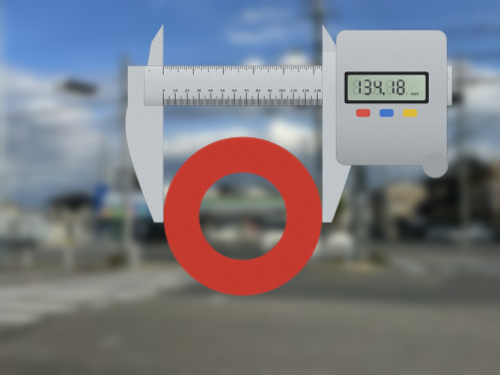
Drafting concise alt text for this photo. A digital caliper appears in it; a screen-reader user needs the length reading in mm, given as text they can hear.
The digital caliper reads 134.18 mm
